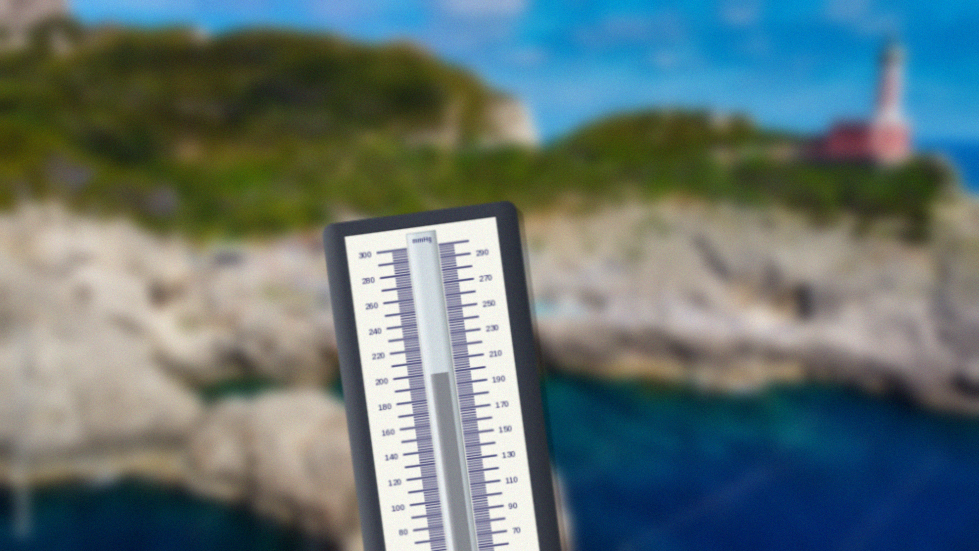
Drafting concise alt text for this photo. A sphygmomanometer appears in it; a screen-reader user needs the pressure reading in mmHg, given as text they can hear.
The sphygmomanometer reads 200 mmHg
